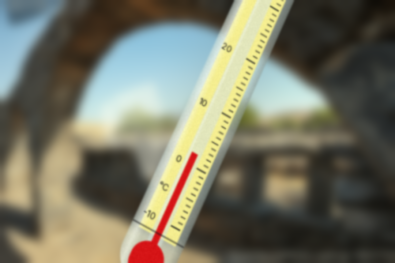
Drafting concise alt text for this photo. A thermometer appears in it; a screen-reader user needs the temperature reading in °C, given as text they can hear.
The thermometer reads 2 °C
